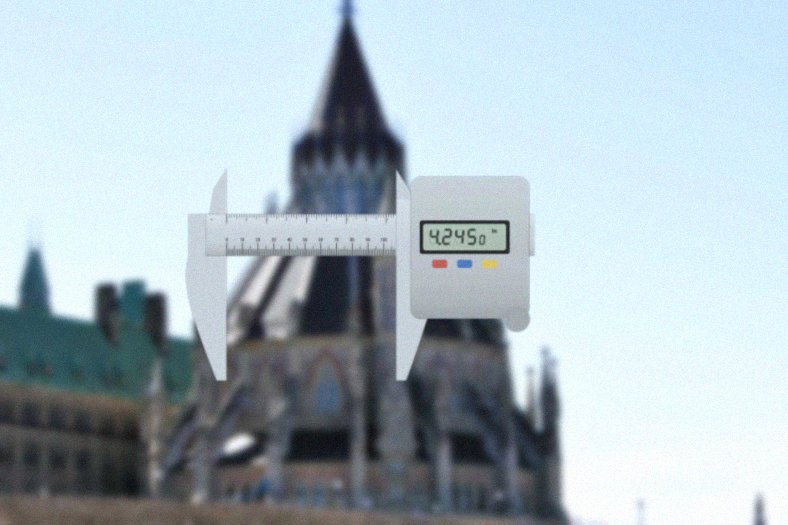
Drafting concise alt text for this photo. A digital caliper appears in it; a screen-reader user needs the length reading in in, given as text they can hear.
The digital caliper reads 4.2450 in
